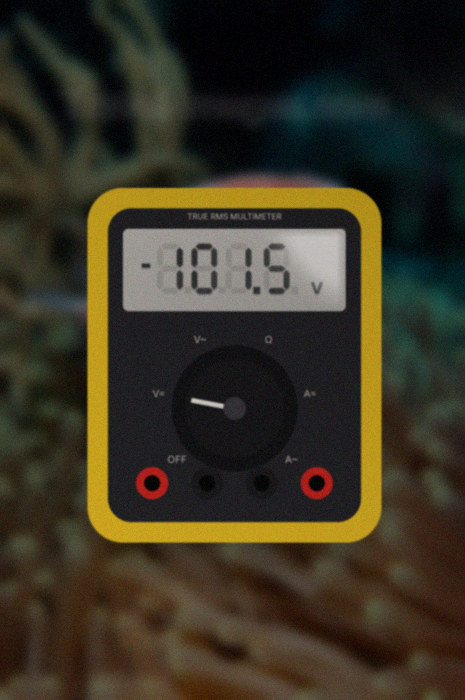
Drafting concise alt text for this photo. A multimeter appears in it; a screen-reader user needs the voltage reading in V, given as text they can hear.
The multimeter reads -101.5 V
